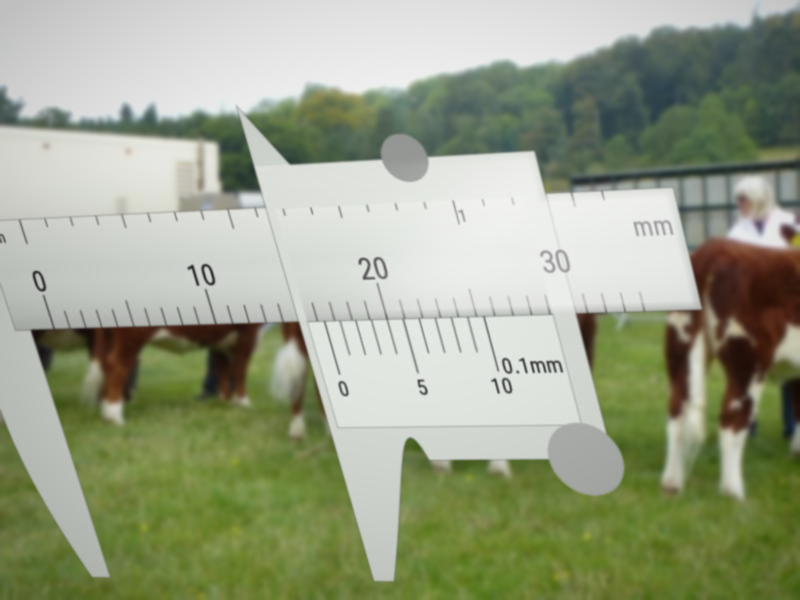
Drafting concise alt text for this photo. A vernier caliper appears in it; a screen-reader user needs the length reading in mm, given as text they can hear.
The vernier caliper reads 16.4 mm
